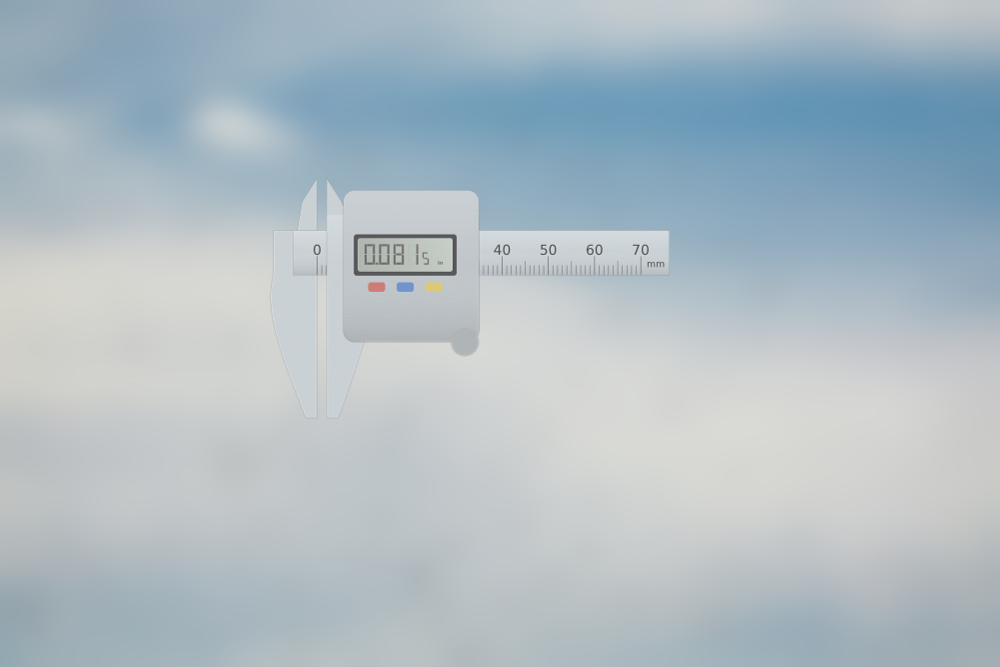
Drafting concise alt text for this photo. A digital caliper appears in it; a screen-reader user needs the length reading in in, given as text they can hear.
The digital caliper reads 0.0815 in
